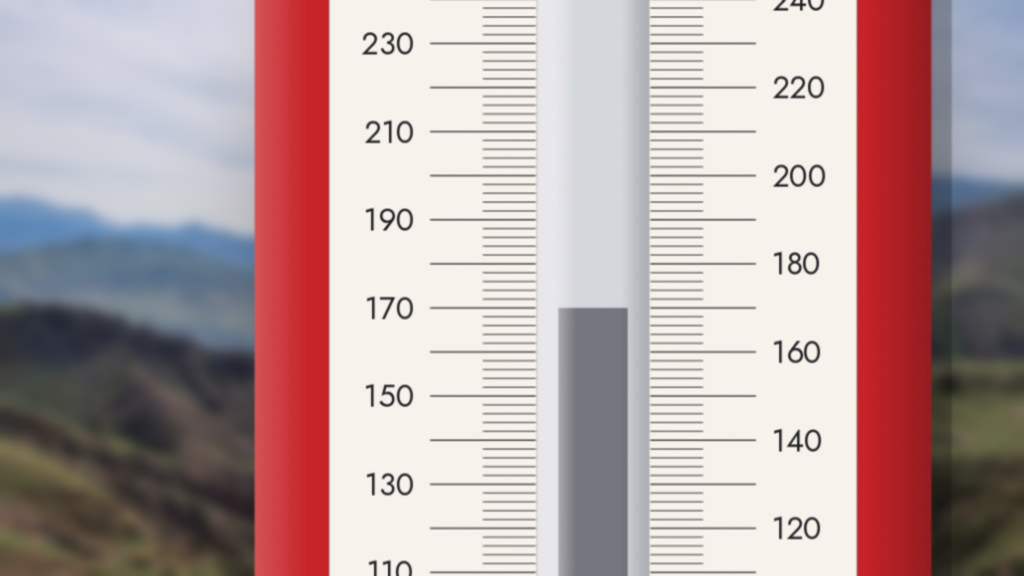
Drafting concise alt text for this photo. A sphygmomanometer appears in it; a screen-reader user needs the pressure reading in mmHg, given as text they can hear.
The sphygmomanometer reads 170 mmHg
